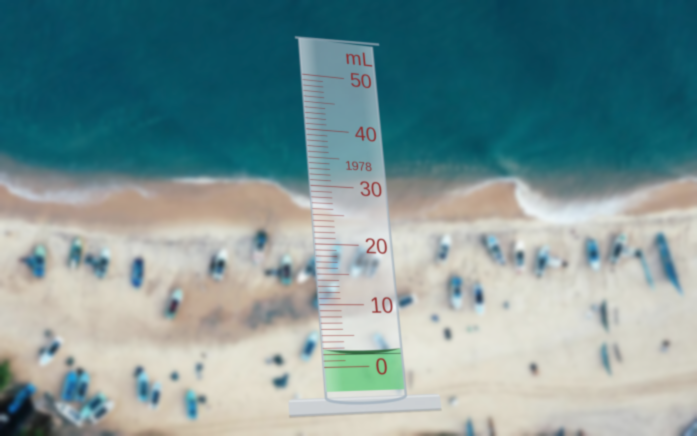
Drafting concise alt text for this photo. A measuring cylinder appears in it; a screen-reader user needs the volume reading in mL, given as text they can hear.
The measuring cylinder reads 2 mL
